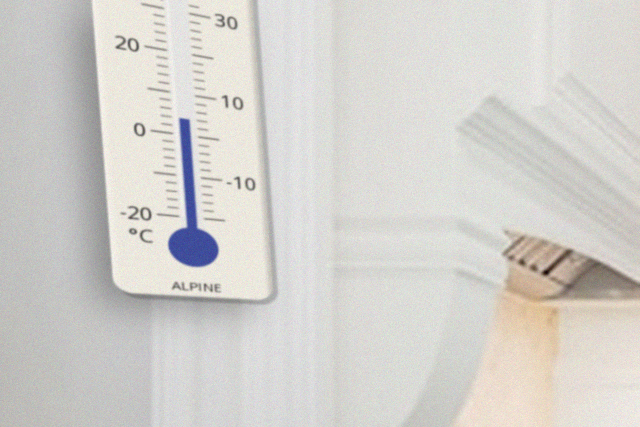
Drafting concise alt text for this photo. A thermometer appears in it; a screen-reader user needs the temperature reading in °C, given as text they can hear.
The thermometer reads 4 °C
